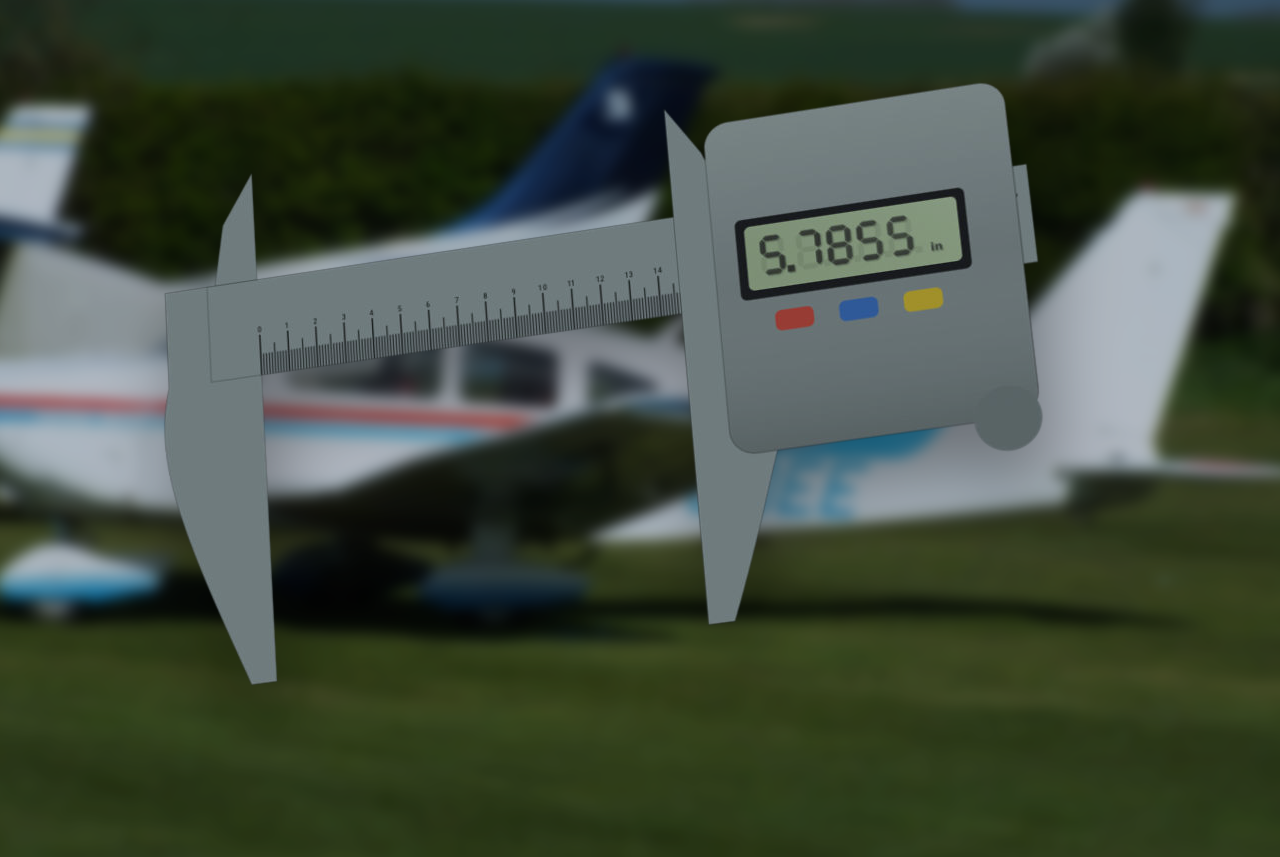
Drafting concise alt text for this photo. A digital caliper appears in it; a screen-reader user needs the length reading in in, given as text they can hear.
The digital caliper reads 5.7855 in
